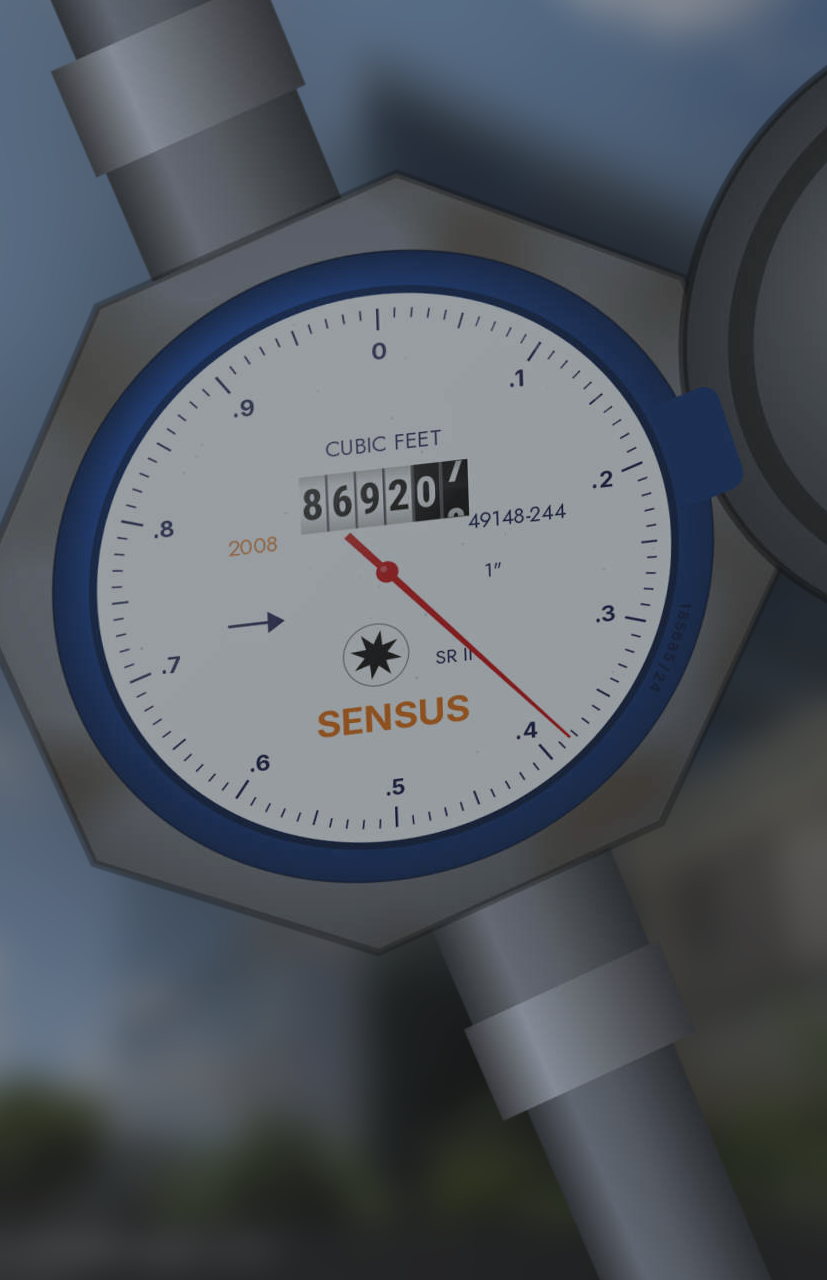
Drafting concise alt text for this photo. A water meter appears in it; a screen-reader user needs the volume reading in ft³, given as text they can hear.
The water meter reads 869207.38 ft³
